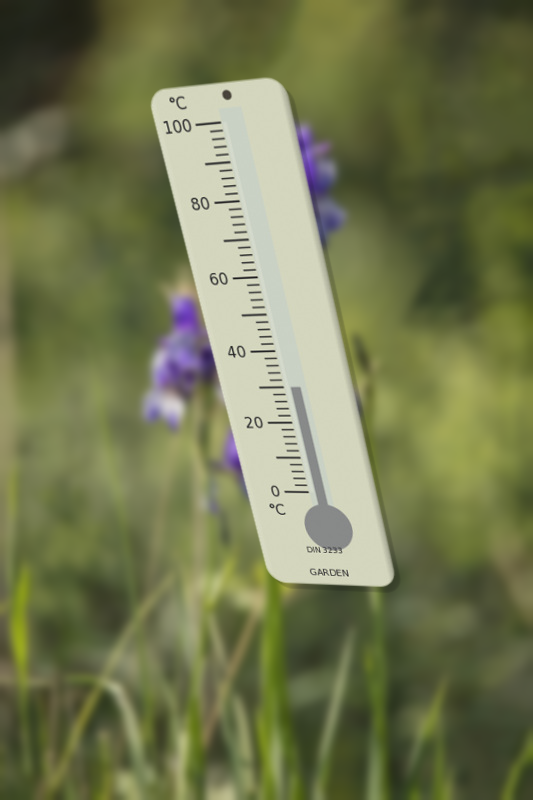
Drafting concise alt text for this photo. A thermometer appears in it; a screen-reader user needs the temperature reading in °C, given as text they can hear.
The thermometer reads 30 °C
